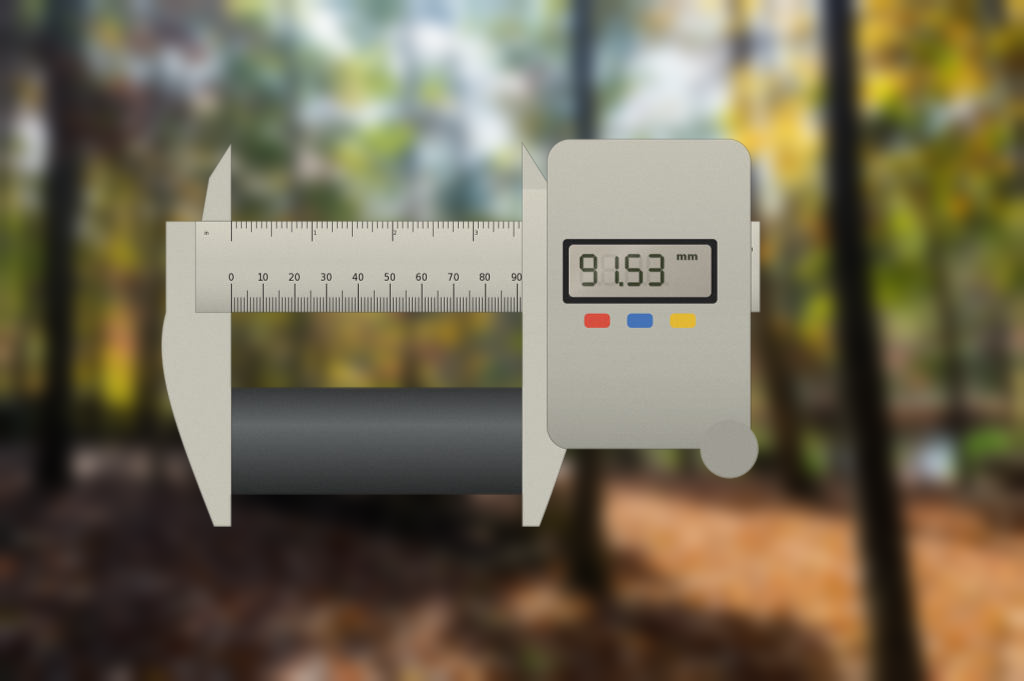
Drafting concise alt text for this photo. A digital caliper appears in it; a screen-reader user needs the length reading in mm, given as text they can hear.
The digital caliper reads 91.53 mm
